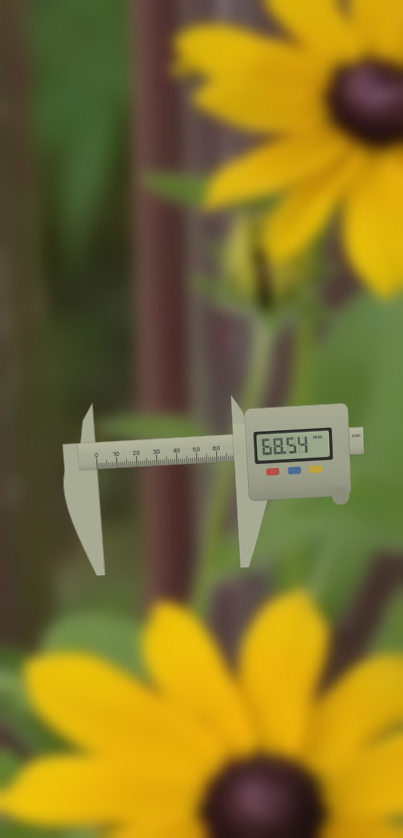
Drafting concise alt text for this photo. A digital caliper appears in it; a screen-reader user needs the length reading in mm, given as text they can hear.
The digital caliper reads 68.54 mm
